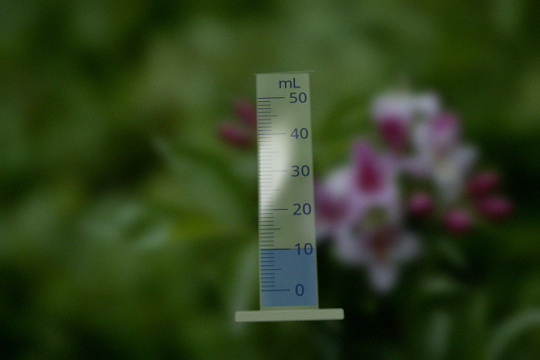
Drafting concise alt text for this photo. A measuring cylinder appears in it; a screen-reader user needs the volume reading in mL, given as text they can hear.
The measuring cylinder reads 10 mL
